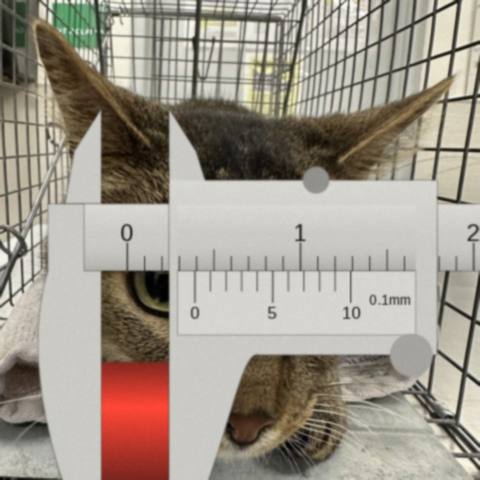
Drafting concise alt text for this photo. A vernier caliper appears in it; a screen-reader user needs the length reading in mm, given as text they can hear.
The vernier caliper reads 3.9 mm
